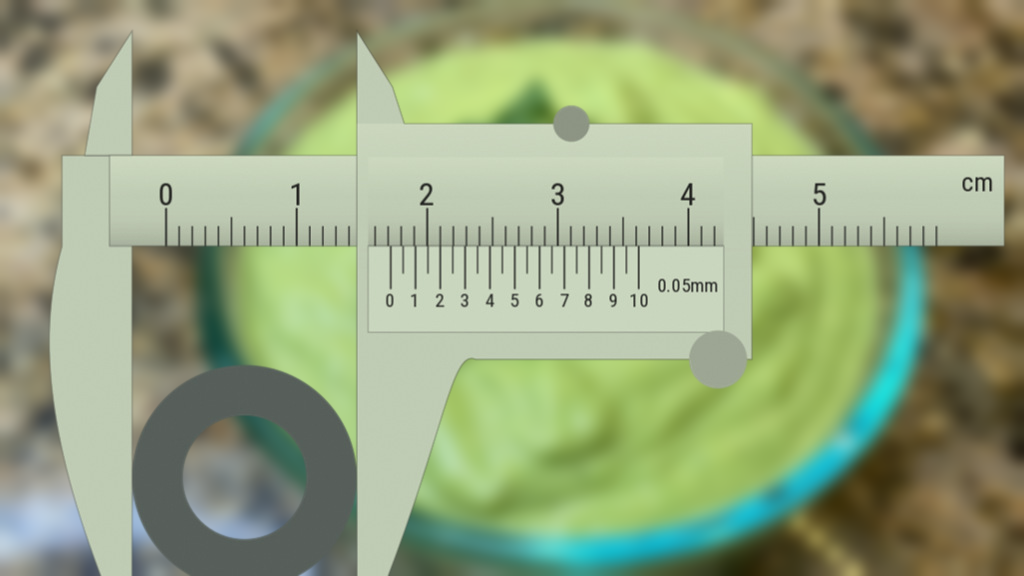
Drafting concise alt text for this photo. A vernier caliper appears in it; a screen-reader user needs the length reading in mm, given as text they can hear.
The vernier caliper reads 17.2 mm
